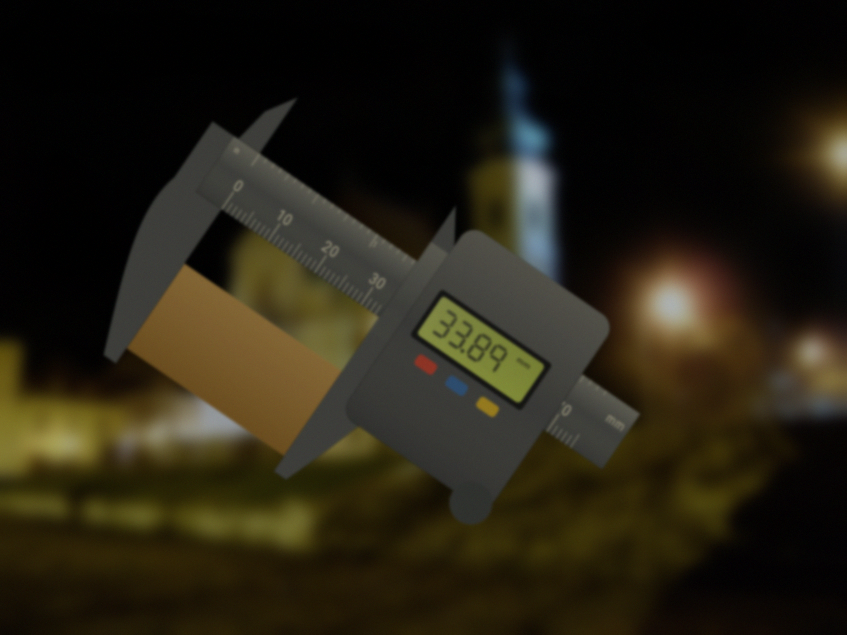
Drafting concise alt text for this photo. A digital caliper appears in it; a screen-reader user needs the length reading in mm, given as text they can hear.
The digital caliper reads 33.89 mm
